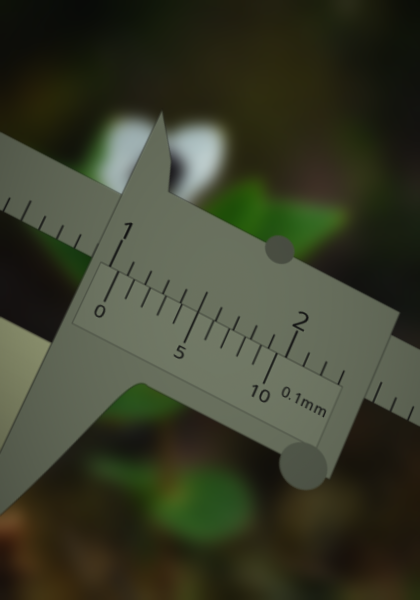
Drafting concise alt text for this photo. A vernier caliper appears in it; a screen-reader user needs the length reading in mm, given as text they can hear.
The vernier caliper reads 10.5 mm
